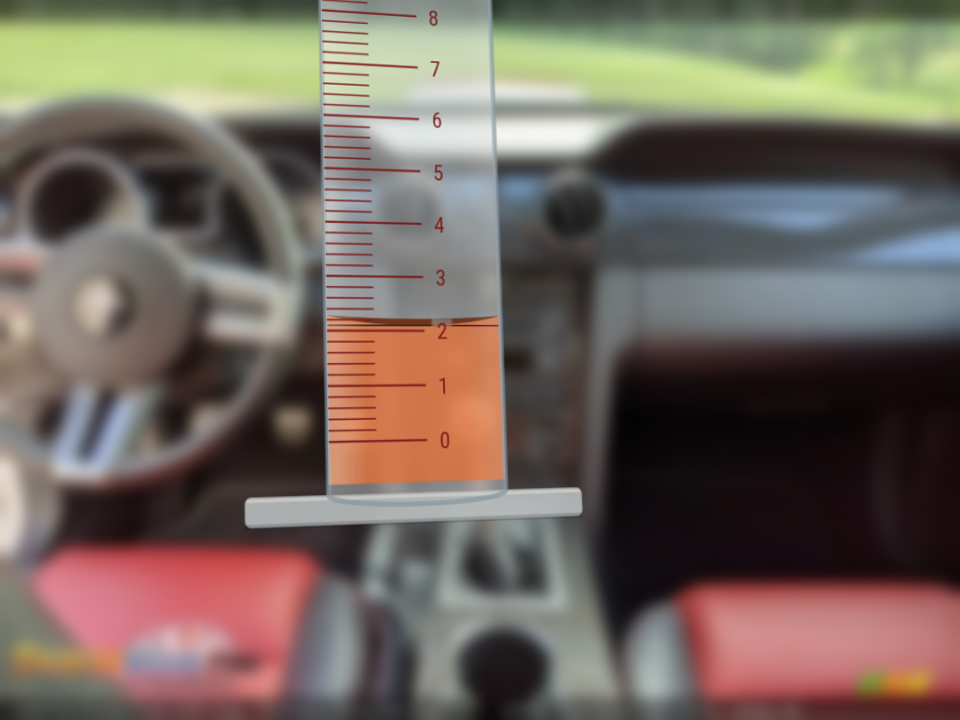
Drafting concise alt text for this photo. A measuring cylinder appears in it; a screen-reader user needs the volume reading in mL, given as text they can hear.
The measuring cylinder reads 2.1 mL
